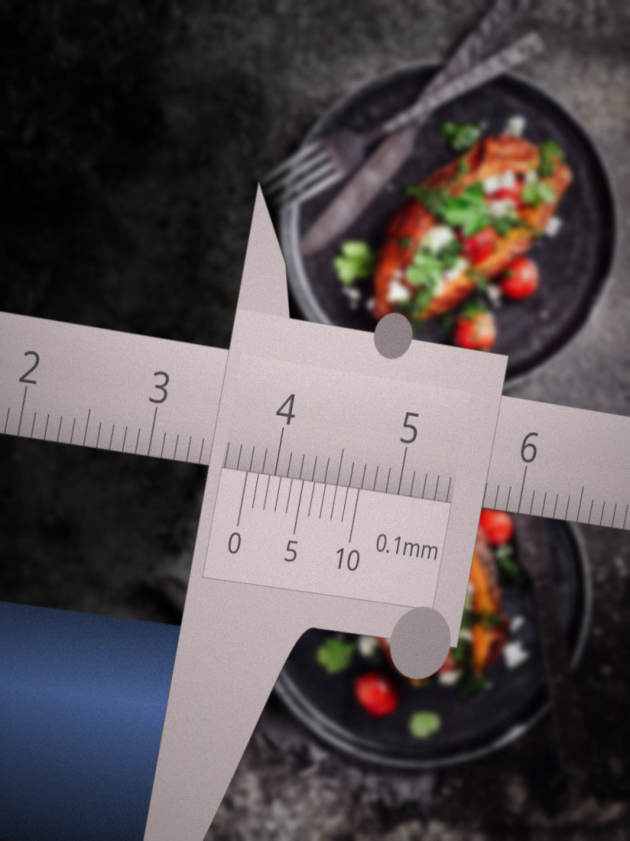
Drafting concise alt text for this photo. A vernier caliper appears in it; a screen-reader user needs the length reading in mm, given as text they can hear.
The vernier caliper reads 37.8 mm
